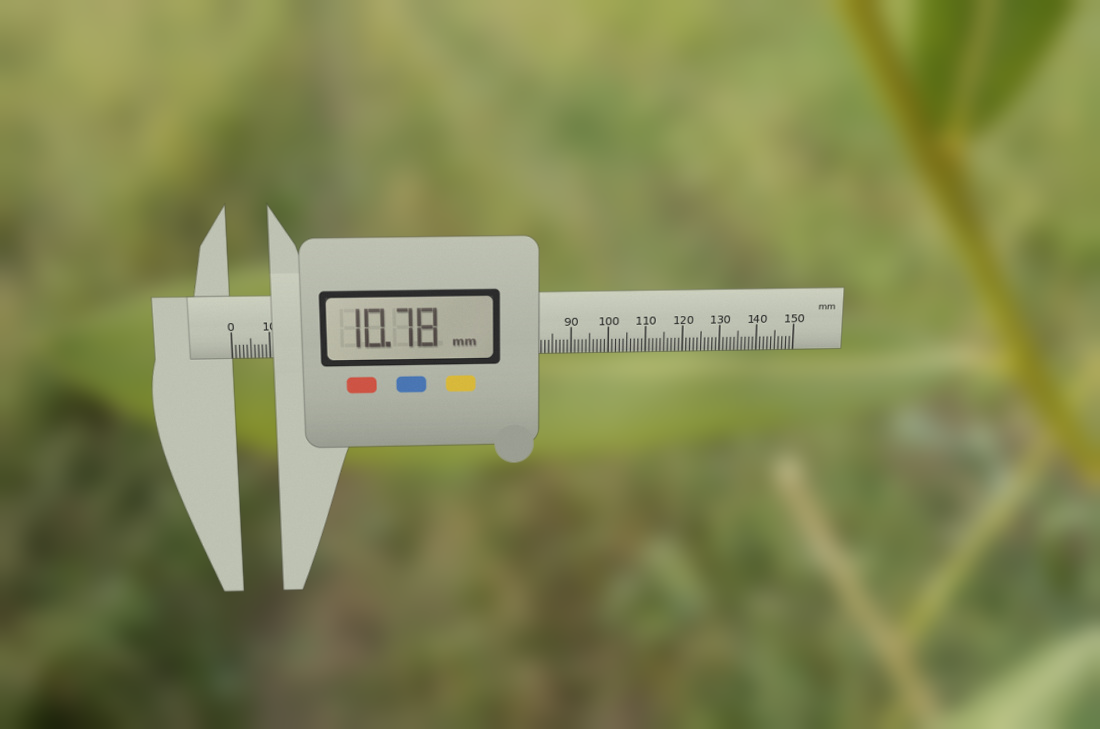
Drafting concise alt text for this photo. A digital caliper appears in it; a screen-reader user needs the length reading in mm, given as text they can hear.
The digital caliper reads 10.78 mm
